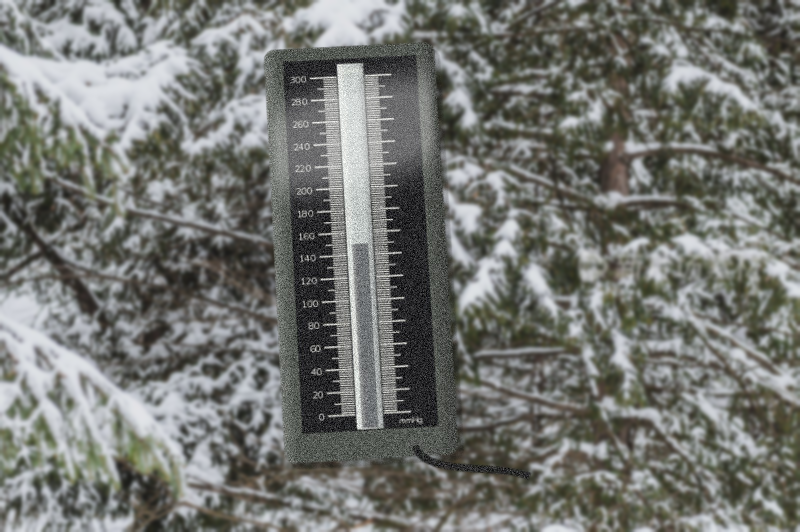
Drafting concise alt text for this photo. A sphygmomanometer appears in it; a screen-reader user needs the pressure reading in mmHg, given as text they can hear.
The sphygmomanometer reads 150 mmHg
